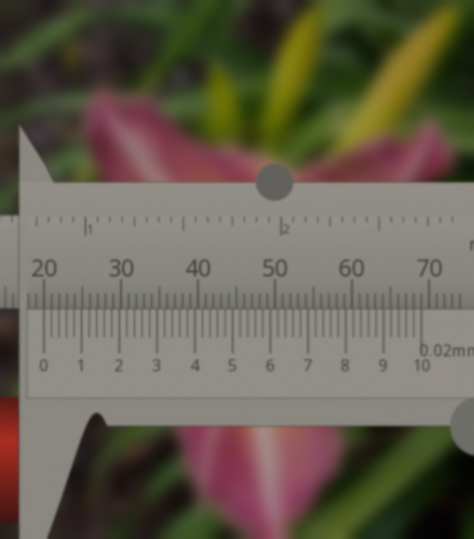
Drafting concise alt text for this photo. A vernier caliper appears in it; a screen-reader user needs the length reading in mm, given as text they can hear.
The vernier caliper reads 20.0 mm
